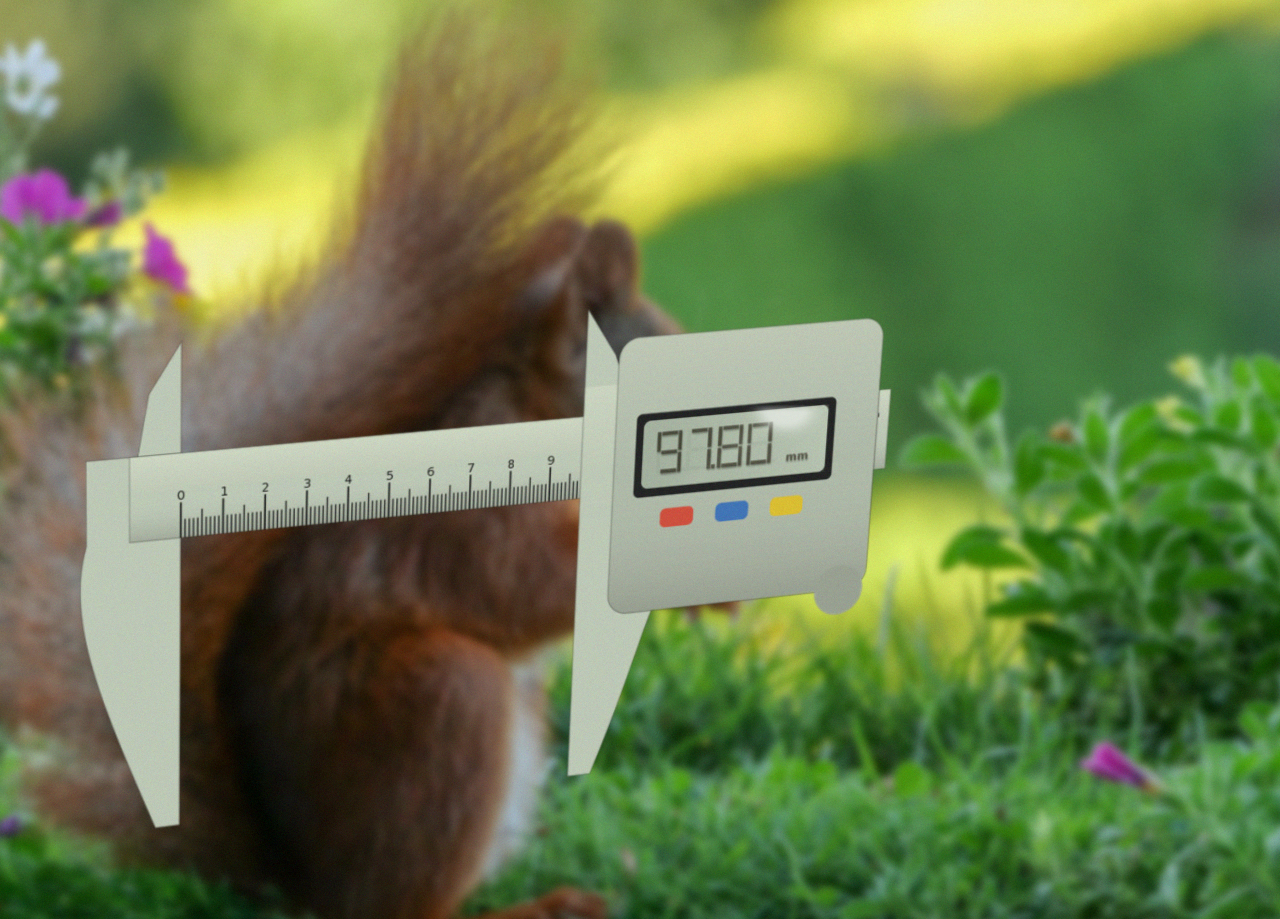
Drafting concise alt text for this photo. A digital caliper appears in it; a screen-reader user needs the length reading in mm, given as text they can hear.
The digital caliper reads 97.80 mm
